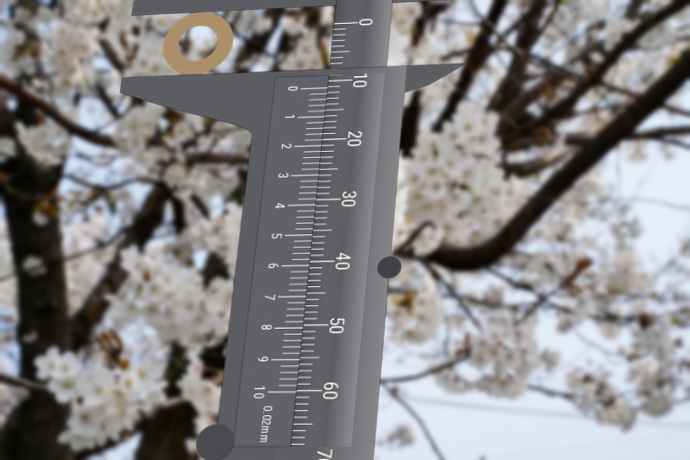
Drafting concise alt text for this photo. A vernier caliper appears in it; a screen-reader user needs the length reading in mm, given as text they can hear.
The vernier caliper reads 11.2 mm
